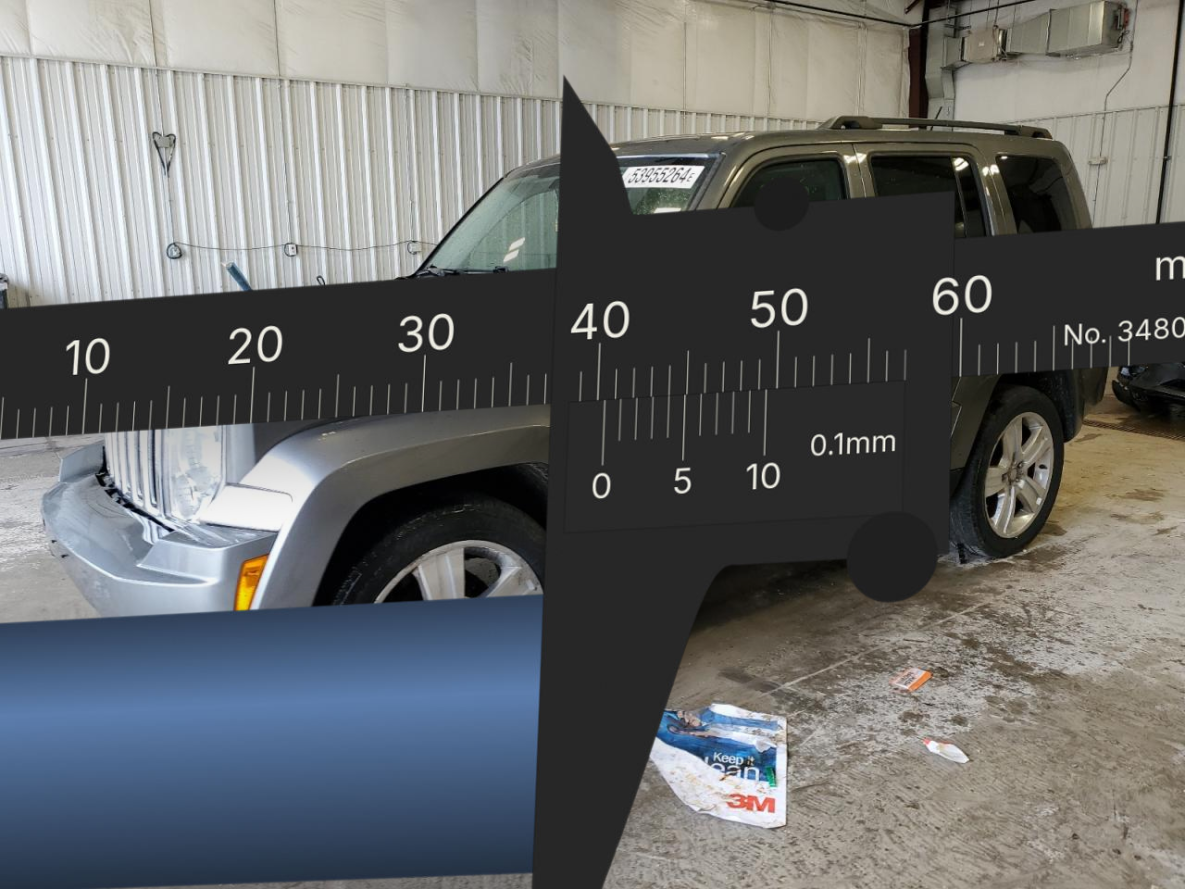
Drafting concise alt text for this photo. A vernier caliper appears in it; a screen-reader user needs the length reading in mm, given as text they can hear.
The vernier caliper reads 40.4 mm
